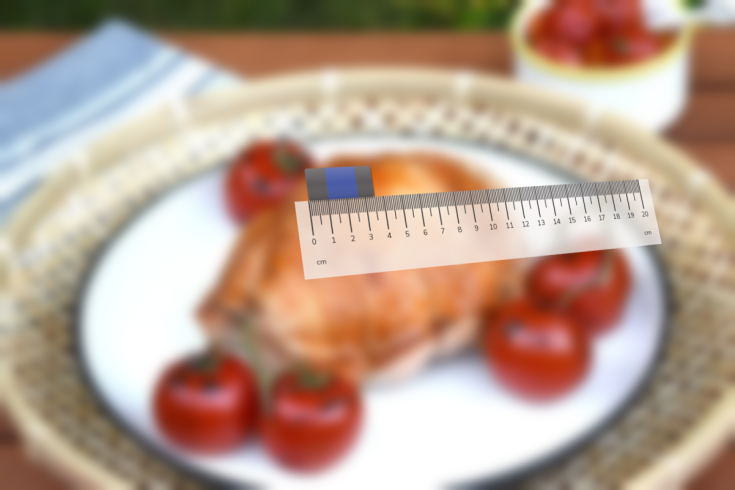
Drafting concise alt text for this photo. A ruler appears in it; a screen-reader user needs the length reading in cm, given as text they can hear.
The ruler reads 3.5 cm
